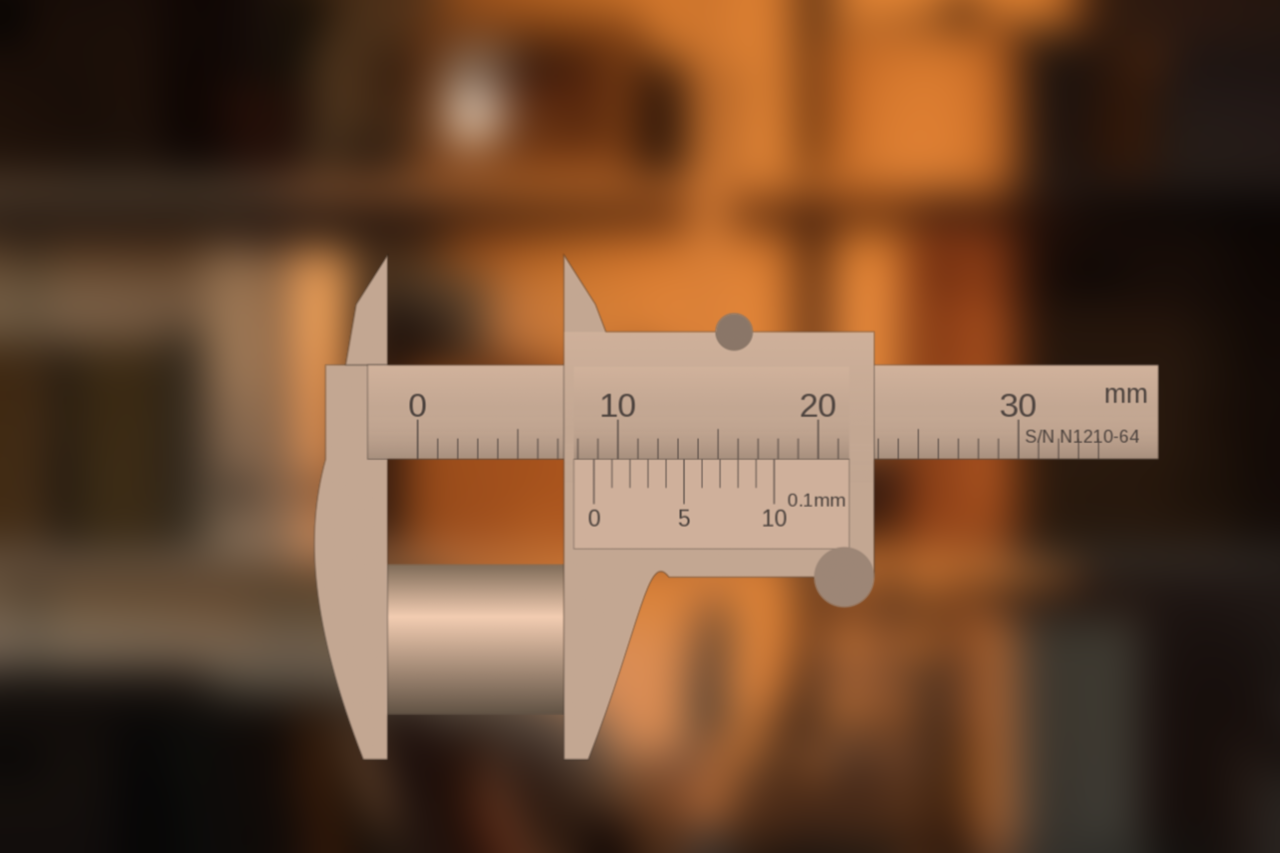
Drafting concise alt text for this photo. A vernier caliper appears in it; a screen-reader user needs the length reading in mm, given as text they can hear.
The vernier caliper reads 8.8 mm
